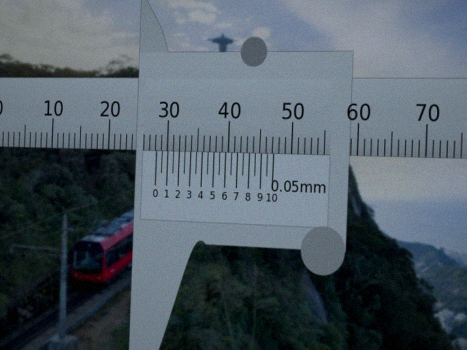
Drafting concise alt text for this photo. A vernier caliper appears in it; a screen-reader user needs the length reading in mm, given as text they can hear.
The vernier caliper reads 28.2 mm
